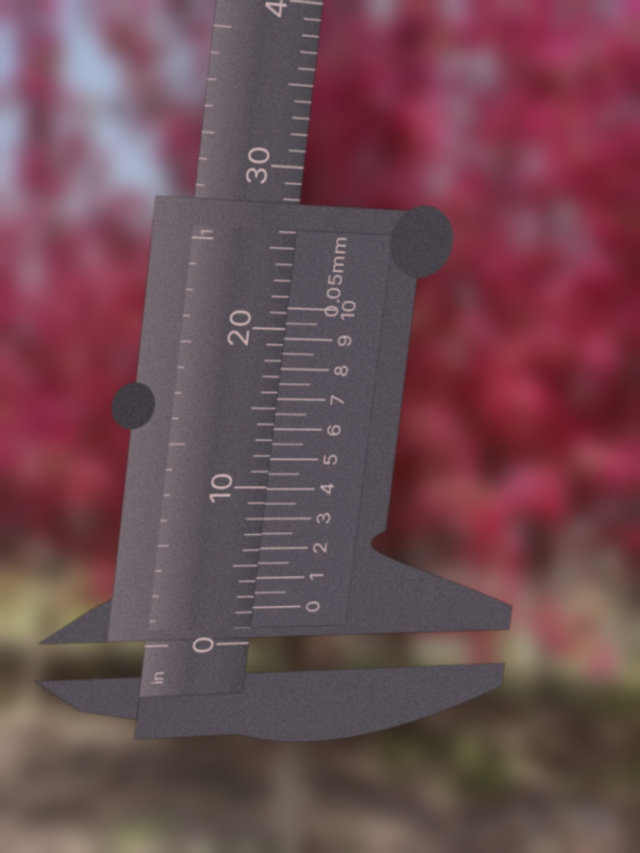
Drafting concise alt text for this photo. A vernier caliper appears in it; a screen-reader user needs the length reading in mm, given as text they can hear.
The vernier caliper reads 2.3 mm
